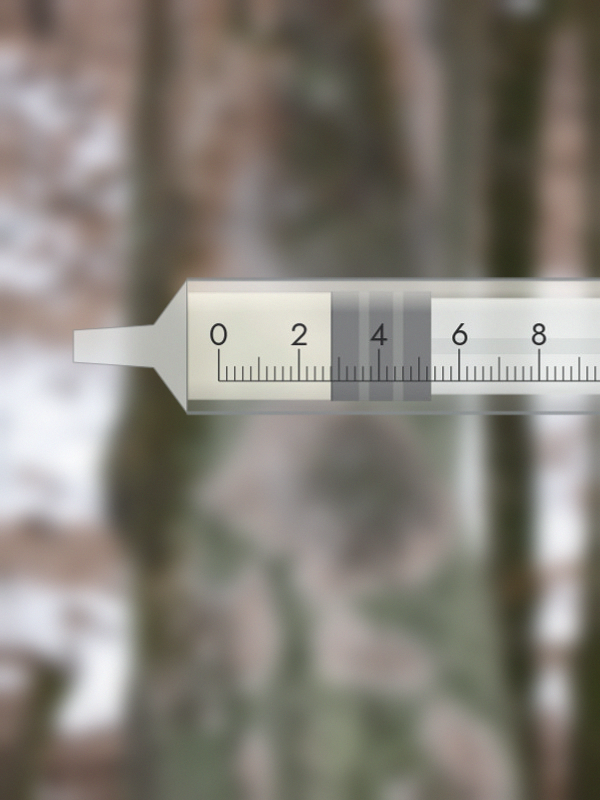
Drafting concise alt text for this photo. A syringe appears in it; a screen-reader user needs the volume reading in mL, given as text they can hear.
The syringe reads 2.8 mL
